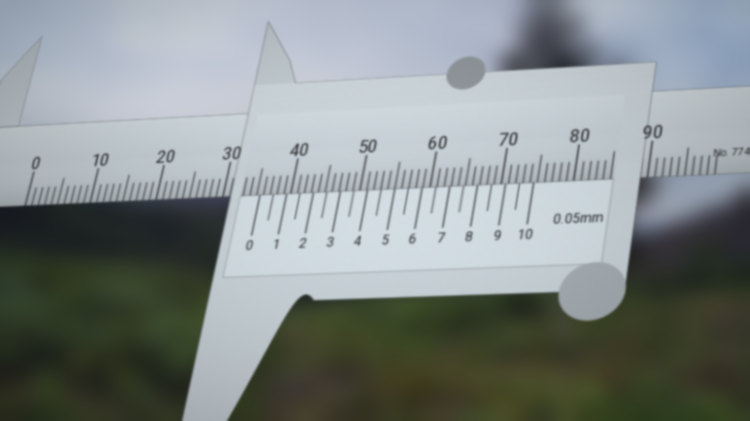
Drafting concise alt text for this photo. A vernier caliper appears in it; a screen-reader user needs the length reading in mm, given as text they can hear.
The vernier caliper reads 35.5 mm
